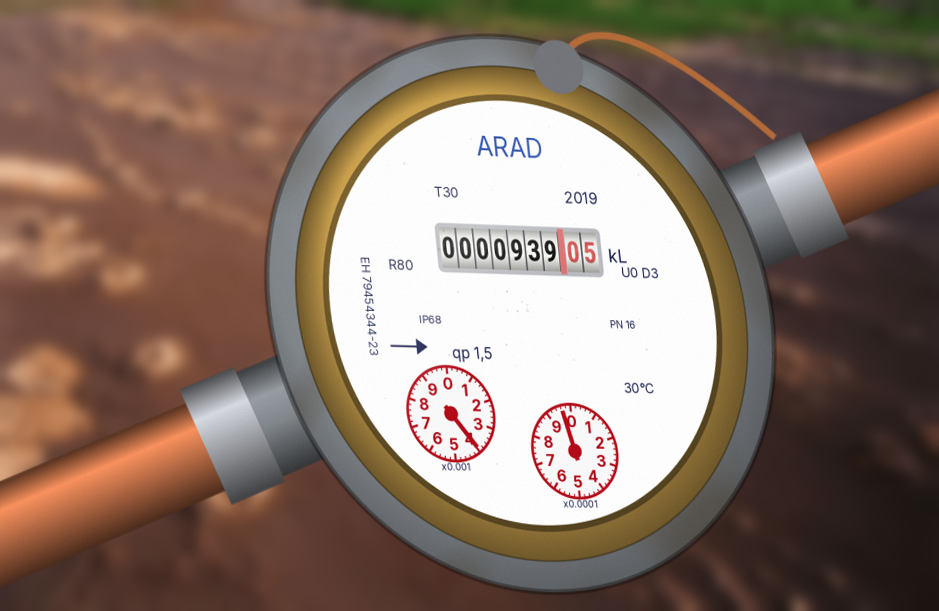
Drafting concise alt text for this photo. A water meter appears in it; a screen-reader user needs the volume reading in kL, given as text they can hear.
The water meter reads 939.0539 kL
